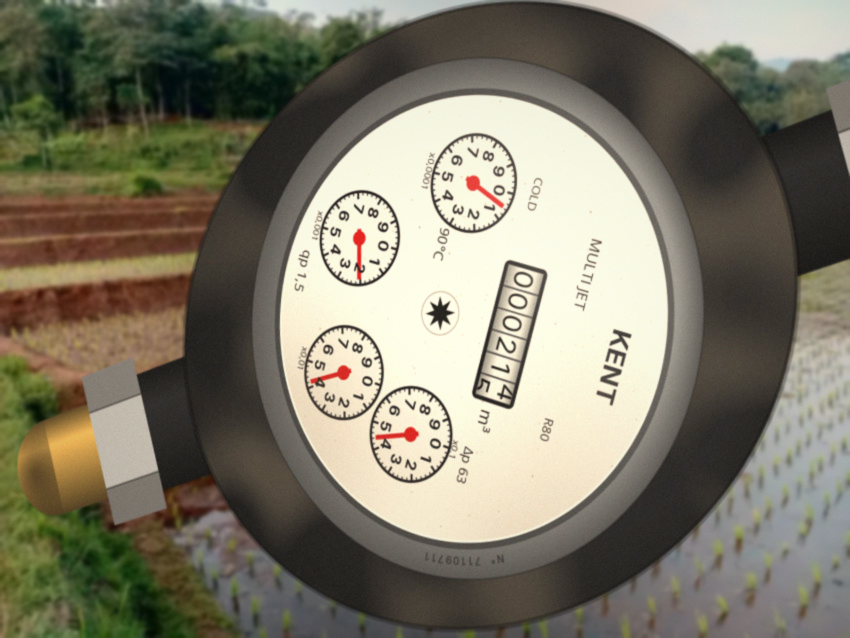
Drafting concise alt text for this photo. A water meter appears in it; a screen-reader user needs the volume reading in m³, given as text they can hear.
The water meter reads 214.4420 m³
